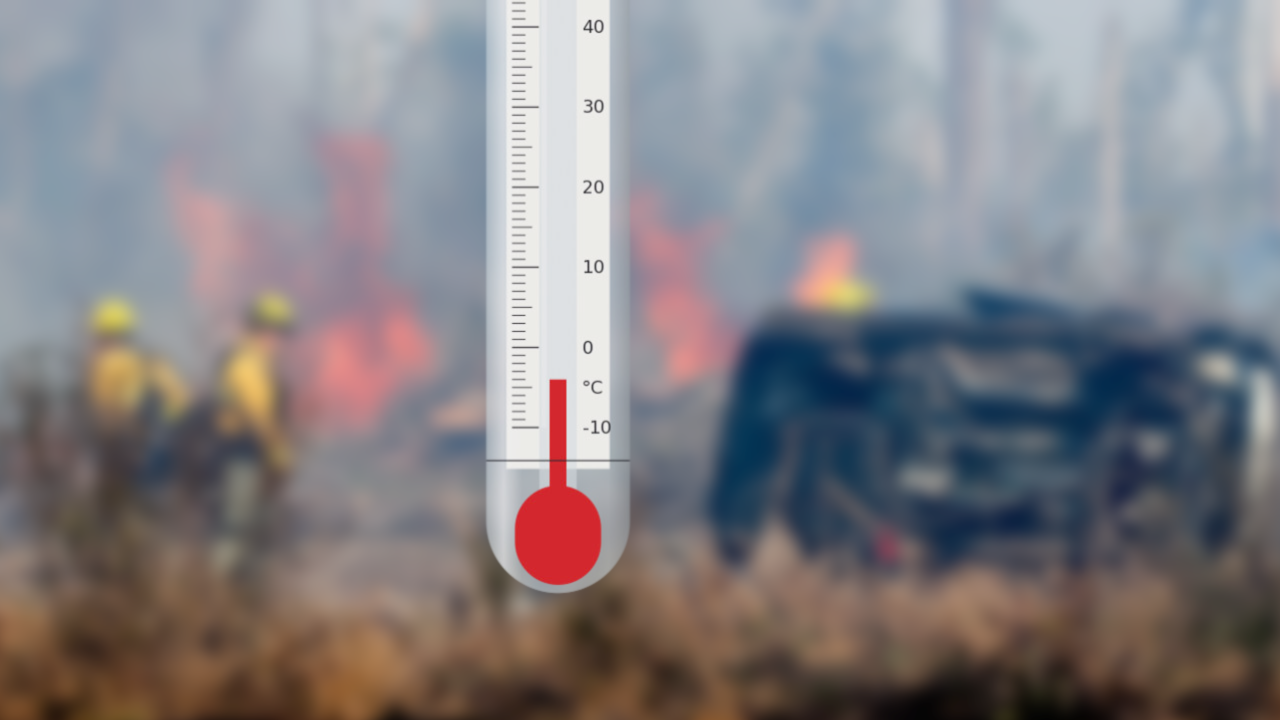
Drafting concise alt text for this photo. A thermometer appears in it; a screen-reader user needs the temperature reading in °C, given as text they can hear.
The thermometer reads -4 °C
